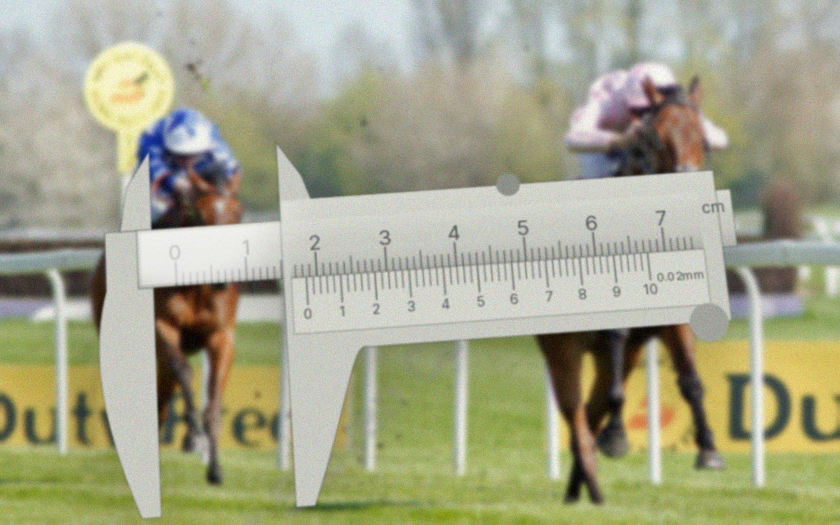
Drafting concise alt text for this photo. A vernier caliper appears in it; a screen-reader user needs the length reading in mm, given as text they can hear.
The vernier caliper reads 18.5 mm
